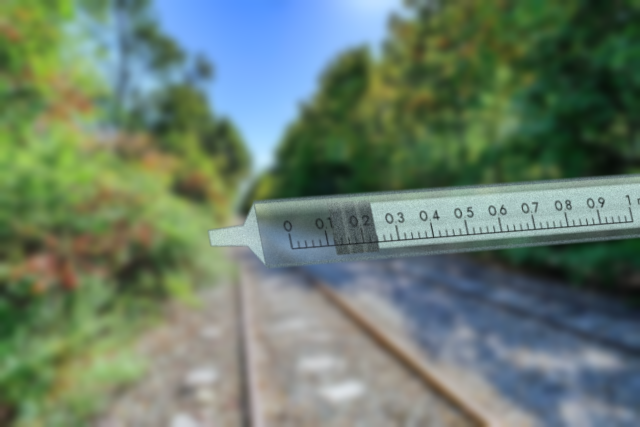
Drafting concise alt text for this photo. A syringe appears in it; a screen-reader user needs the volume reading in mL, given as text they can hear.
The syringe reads 0.12 mL
